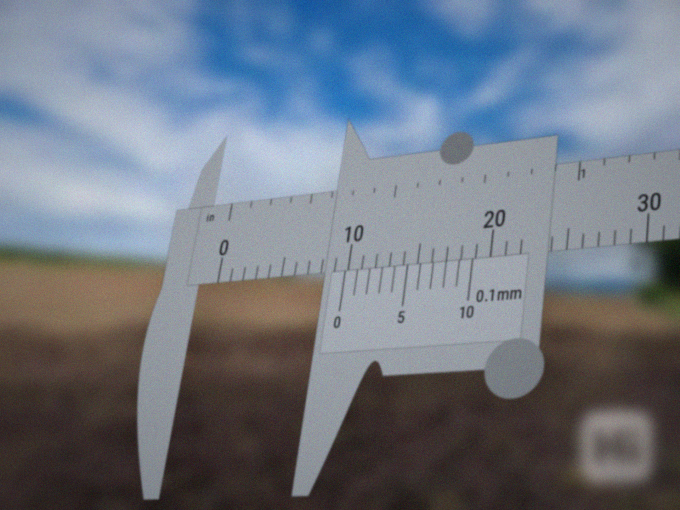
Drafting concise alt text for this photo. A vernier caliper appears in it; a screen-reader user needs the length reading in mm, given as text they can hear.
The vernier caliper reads 9.8 mm
